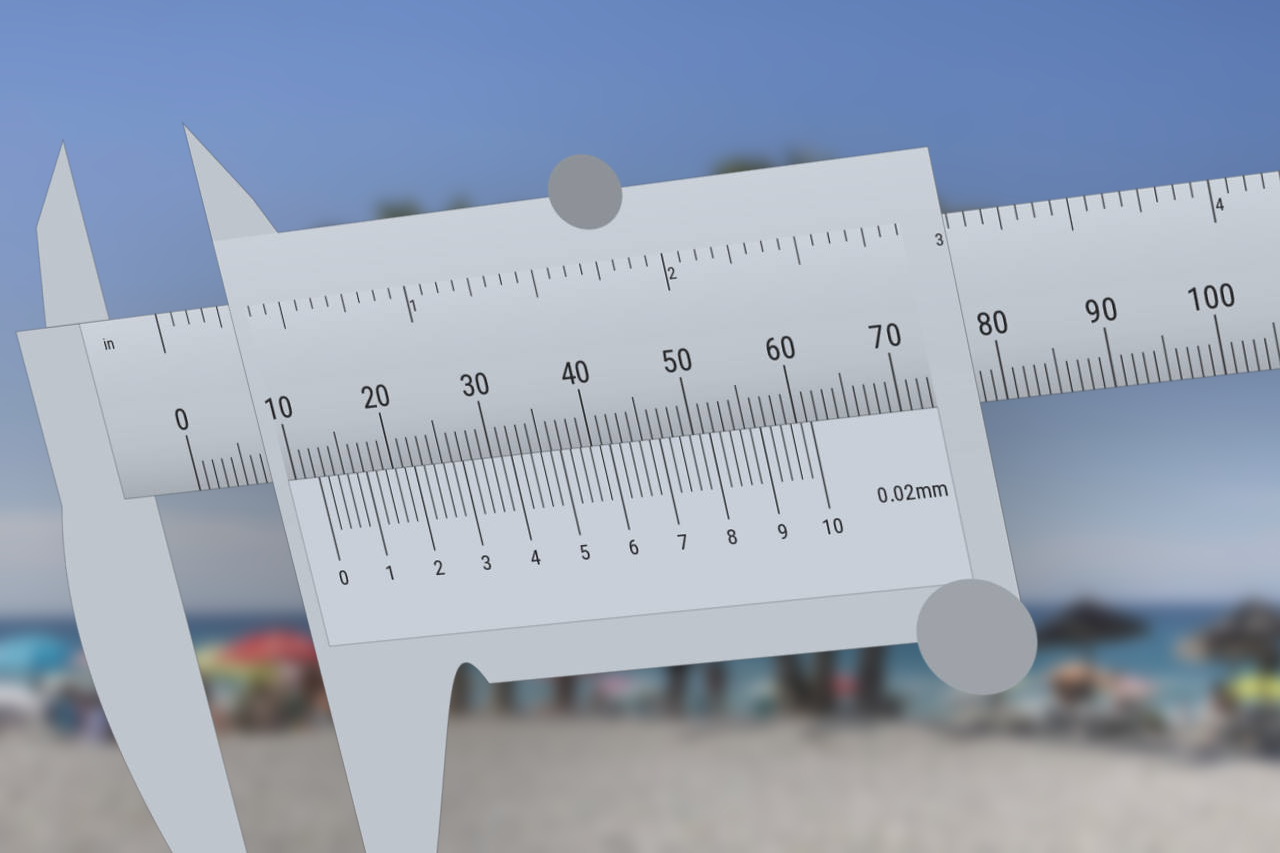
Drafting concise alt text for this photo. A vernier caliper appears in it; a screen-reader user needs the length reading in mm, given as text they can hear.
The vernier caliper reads 12.4 mm
